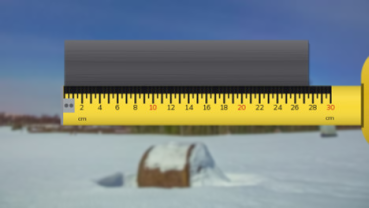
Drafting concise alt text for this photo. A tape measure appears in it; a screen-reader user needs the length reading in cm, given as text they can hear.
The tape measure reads 27.5 cm
